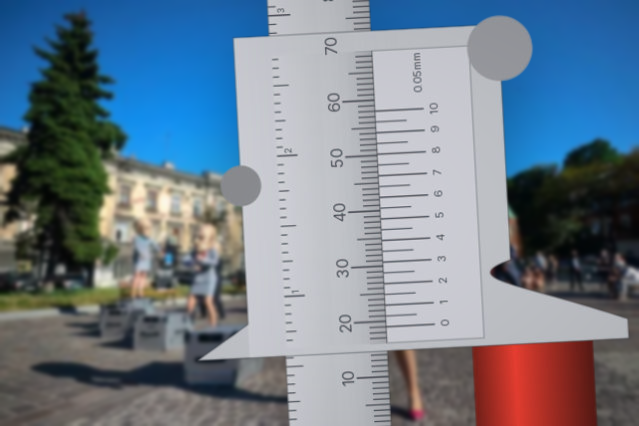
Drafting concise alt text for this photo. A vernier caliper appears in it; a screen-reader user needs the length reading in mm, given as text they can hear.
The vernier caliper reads 19.0 mm
